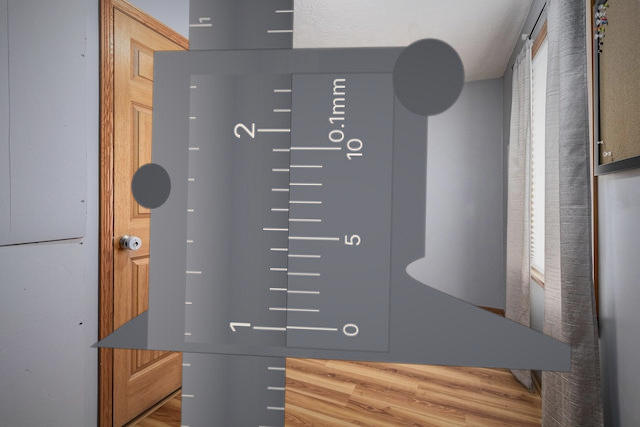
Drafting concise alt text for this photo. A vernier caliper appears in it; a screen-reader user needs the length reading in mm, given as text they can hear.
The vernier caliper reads 10.1 mm
